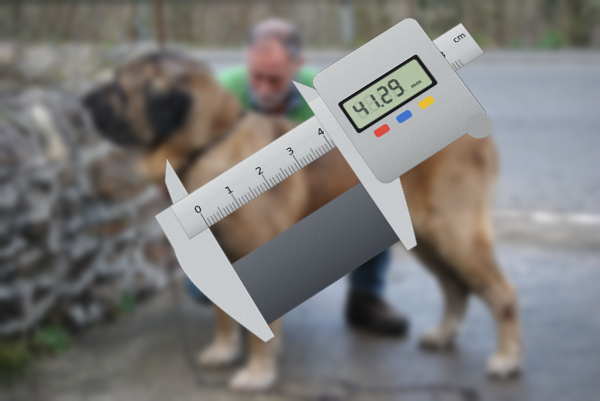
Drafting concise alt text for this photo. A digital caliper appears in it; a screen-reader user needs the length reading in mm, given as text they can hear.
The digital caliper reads 41.29 mm
